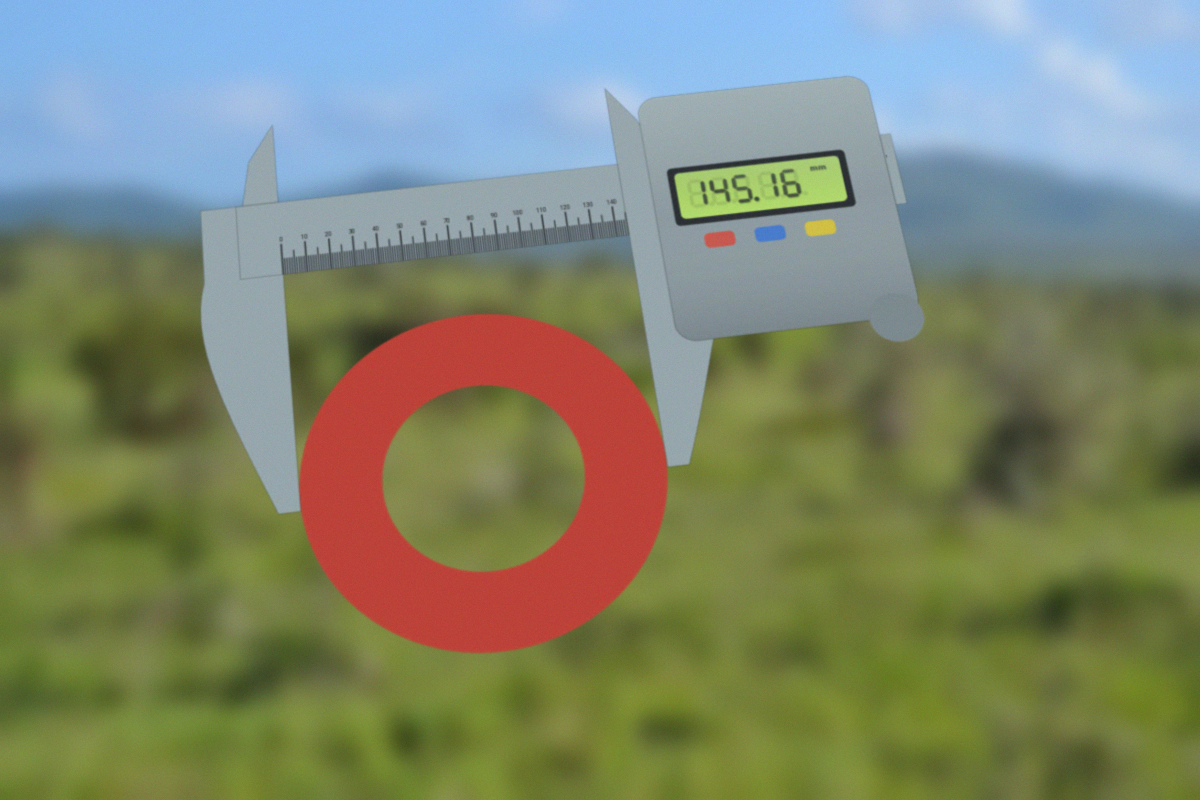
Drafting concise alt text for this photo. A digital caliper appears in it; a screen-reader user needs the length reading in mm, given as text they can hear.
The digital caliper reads 145.16 mm
